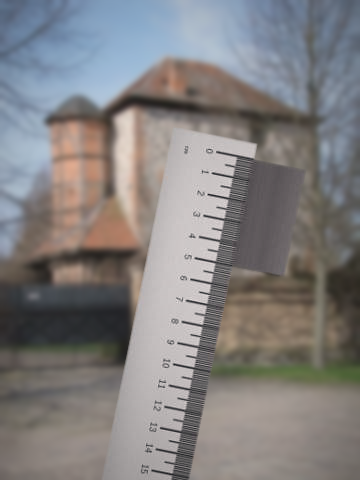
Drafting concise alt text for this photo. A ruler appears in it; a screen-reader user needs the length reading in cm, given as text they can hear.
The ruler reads 5 cm
